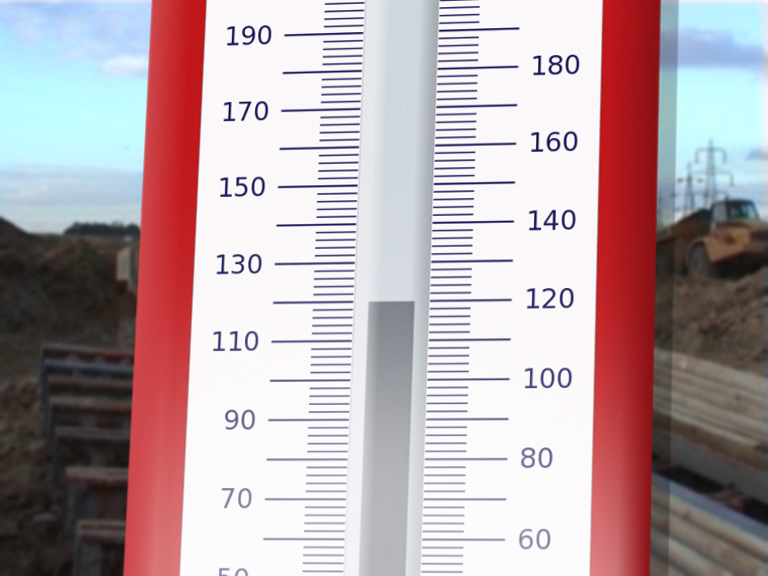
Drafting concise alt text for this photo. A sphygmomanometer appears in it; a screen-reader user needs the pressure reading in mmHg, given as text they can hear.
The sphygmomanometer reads 120 mmHg
